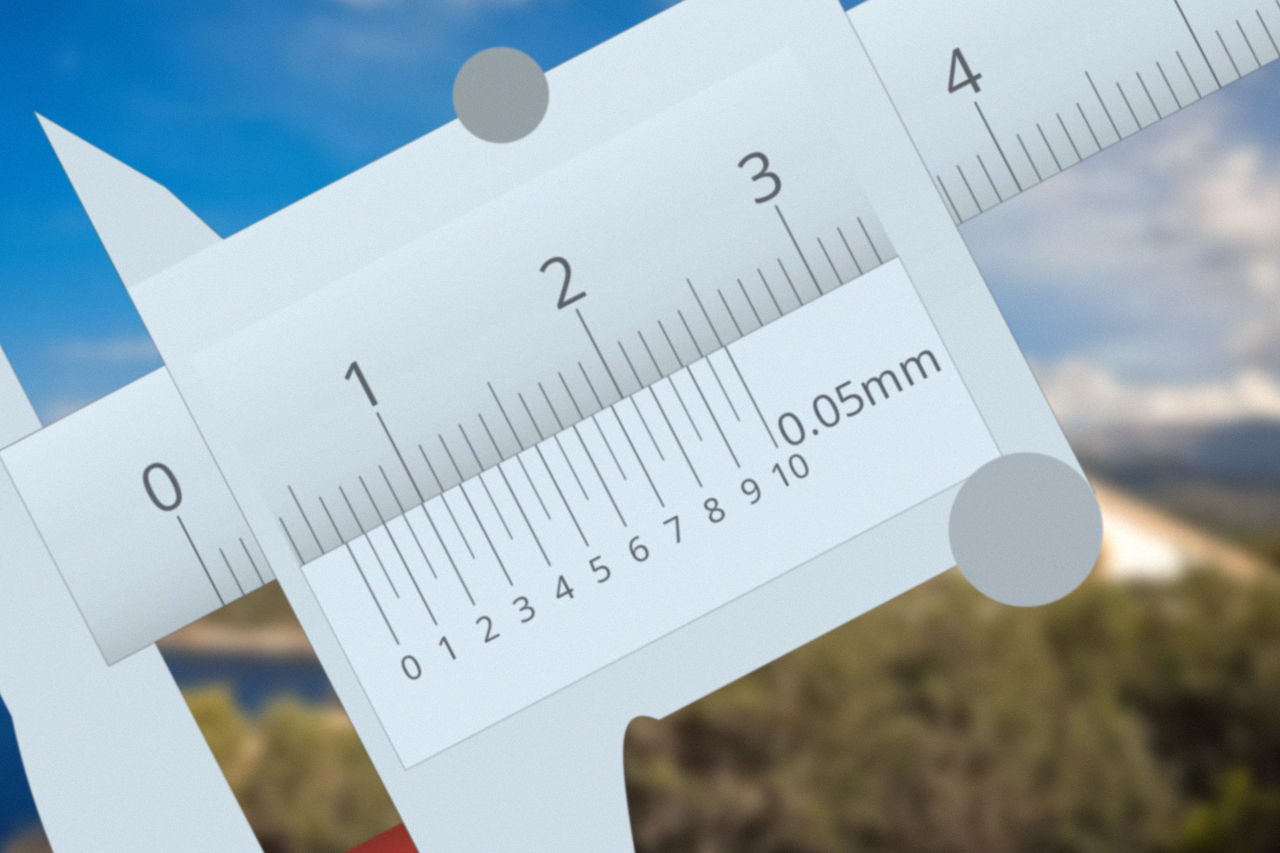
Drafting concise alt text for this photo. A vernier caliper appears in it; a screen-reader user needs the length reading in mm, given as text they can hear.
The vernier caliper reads 6.1 mm
